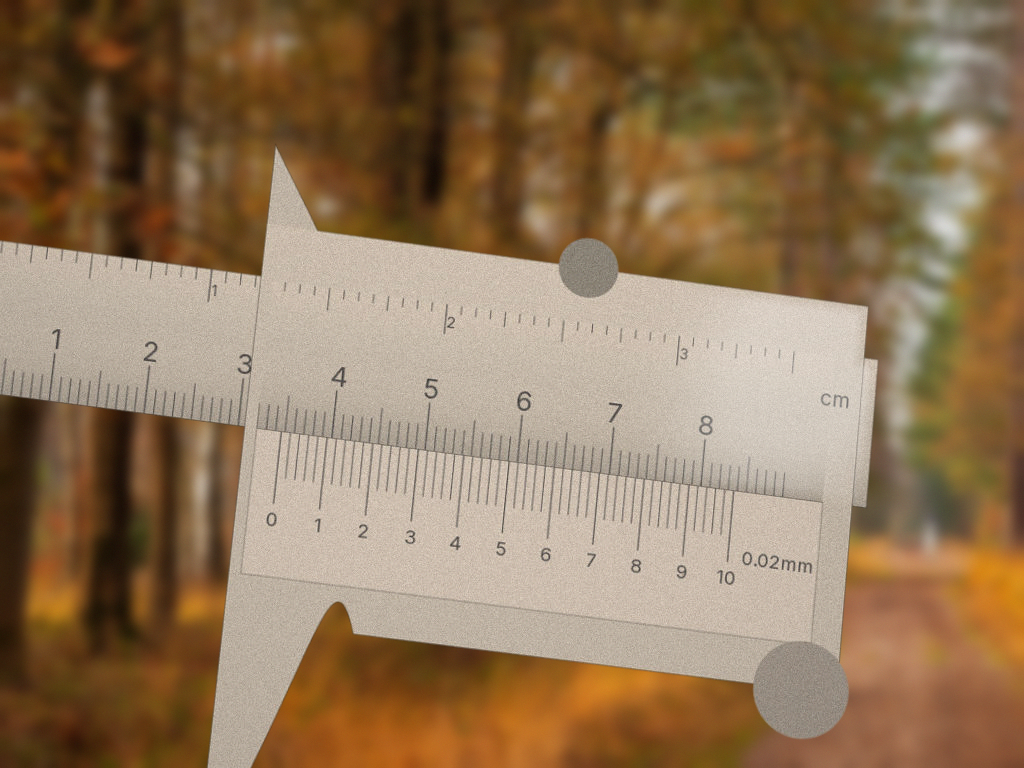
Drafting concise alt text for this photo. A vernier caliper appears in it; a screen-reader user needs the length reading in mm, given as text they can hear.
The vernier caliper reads 34.6 mm
